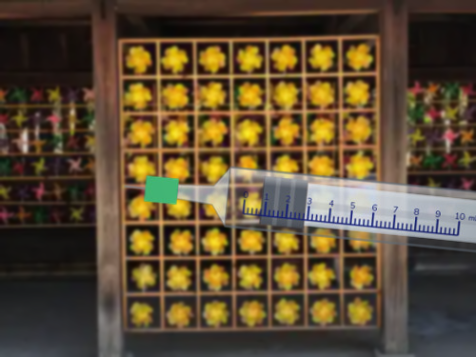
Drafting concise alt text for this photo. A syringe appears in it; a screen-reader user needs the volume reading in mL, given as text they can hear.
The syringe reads 0.8 mL
